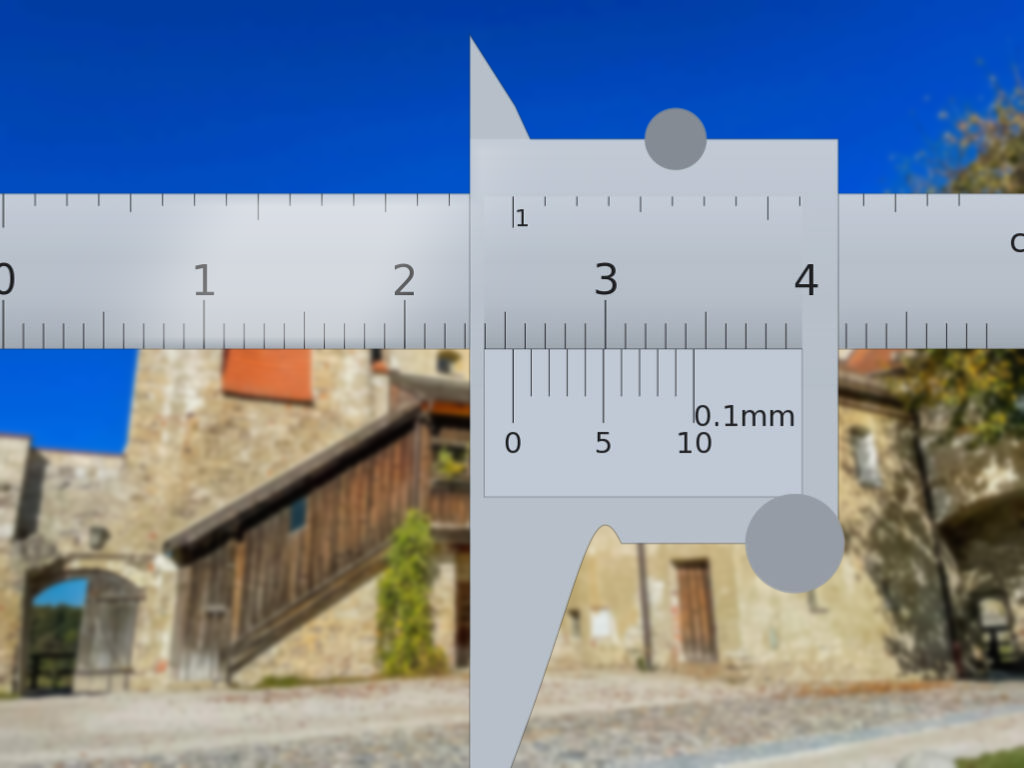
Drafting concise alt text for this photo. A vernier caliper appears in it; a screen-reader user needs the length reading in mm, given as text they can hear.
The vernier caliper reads 25.4 mm
